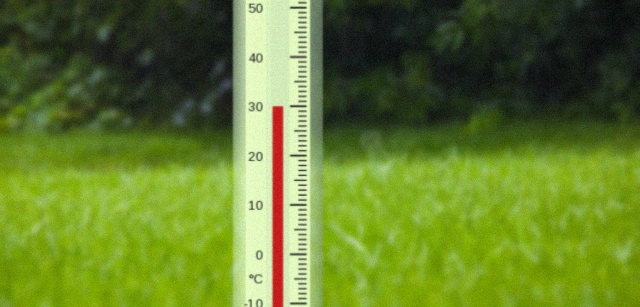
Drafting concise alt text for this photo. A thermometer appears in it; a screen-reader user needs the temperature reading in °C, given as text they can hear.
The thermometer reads 30 °C
